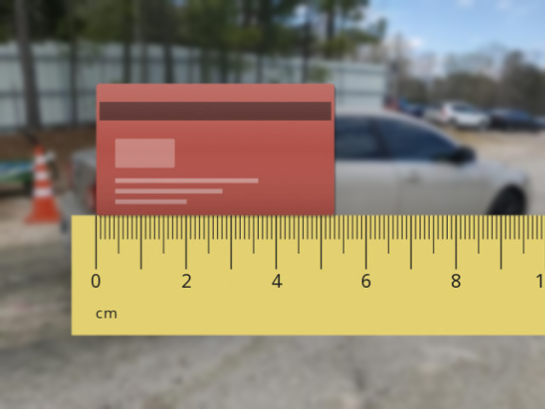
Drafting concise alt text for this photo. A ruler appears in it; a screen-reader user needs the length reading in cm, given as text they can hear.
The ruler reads 5.3 cm
